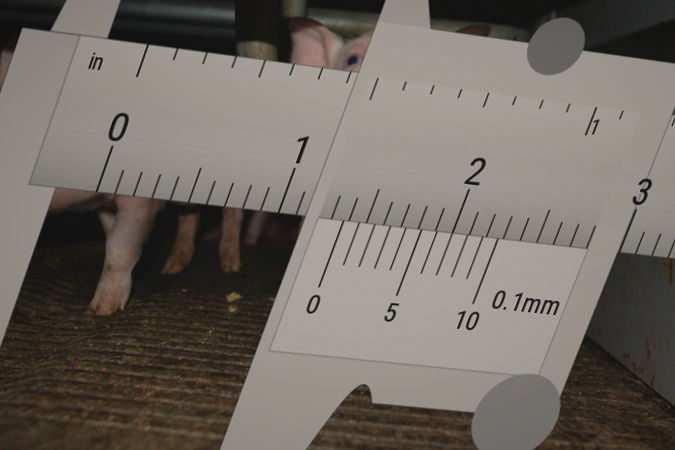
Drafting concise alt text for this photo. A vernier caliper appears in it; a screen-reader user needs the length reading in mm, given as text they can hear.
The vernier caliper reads 13.7 mm
